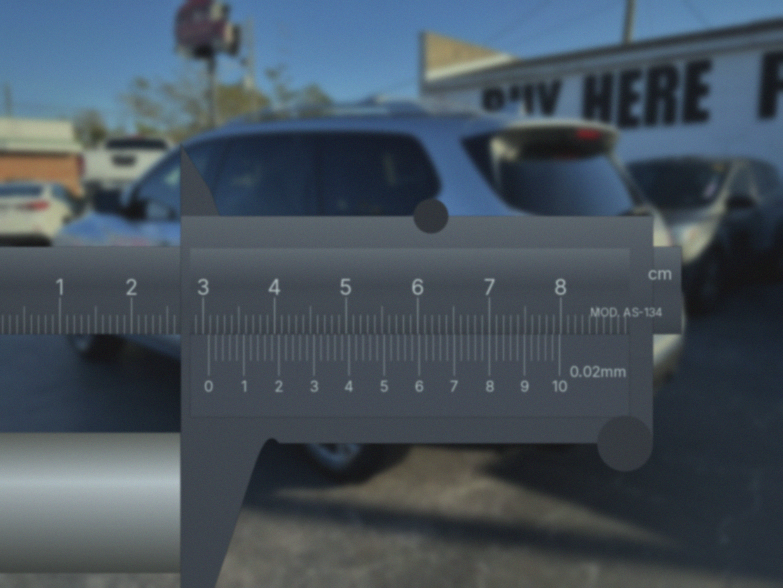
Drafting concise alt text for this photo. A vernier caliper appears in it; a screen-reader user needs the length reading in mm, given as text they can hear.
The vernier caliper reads 30.8 mm
